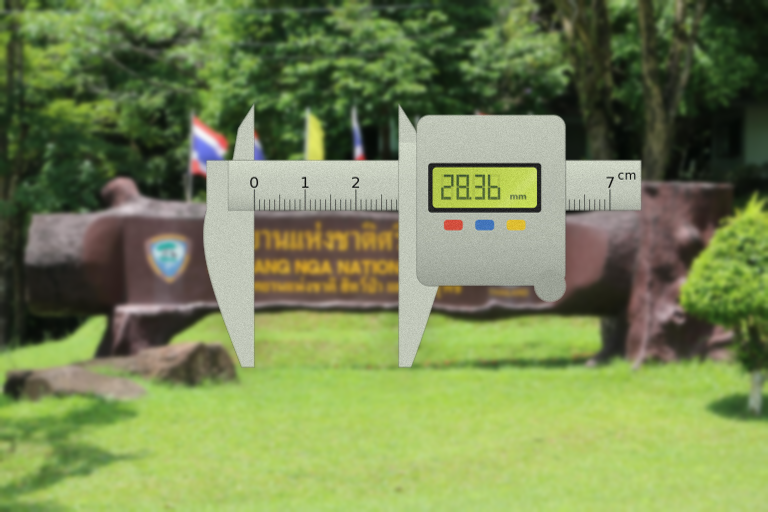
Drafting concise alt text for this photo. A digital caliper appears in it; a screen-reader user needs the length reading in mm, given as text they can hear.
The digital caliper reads 28.36 mm
